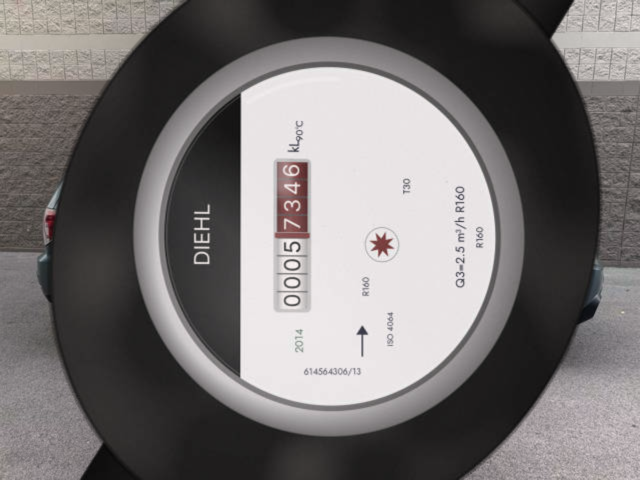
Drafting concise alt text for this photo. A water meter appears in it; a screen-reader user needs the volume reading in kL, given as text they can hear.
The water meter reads 5.7346 kL
